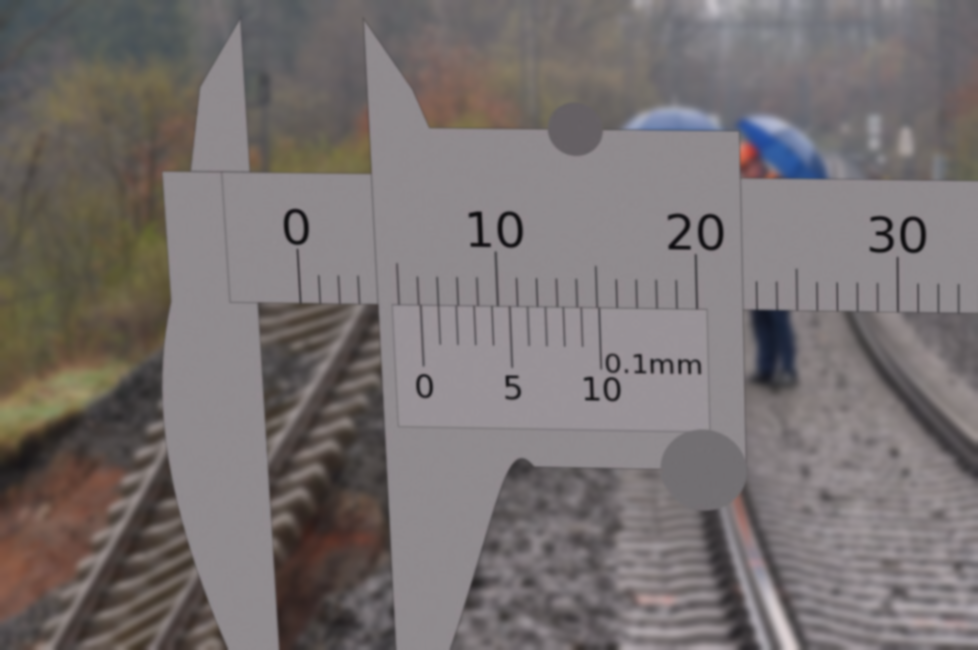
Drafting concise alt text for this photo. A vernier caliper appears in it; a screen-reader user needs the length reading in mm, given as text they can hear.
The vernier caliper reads 6.1 mm
